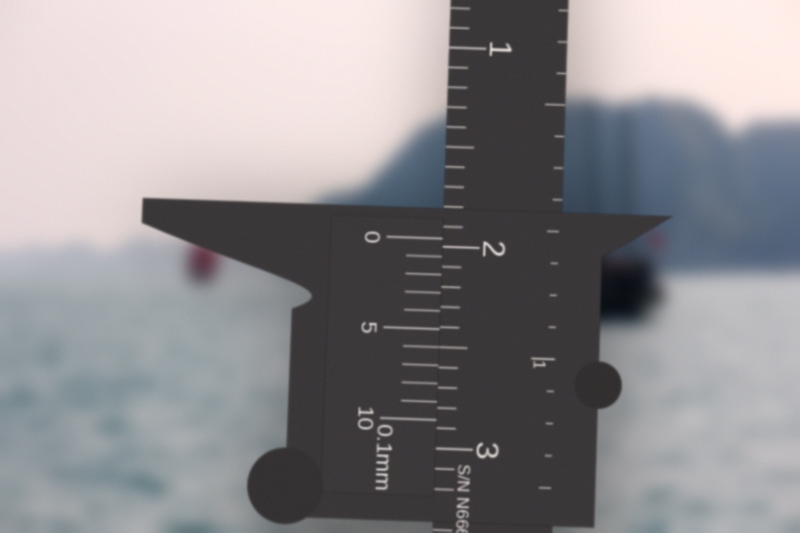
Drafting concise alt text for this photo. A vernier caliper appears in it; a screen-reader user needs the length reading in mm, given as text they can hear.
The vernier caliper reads 19.6 mm
